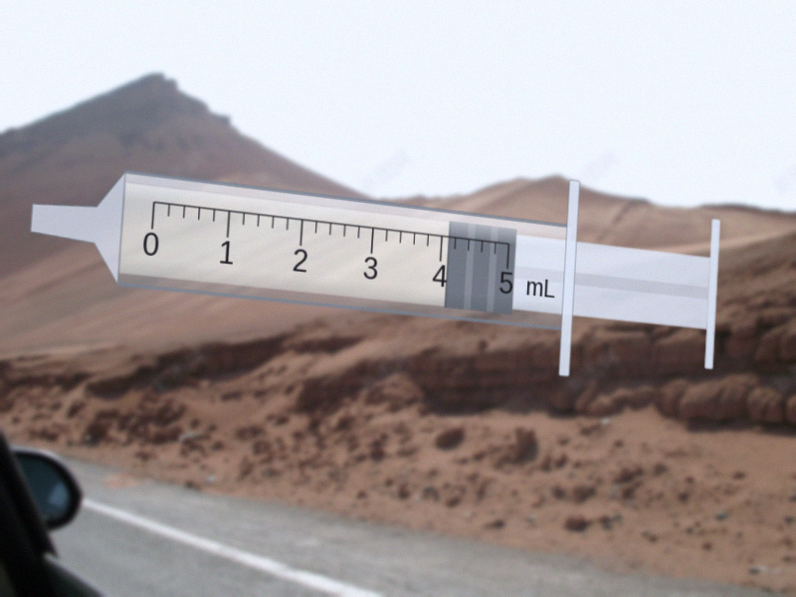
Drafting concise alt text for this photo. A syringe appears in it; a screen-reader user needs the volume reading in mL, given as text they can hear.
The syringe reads 4.1 mL
